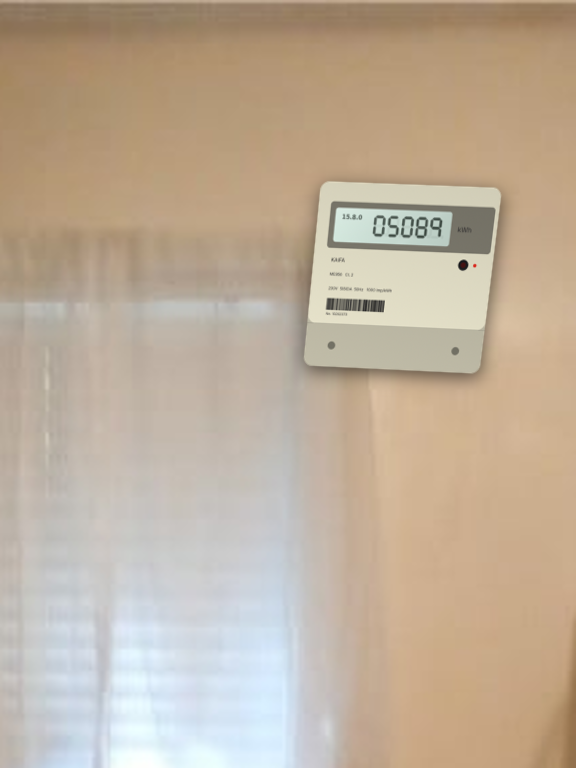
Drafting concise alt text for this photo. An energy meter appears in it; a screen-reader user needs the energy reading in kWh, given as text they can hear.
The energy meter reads 5089 kWh
